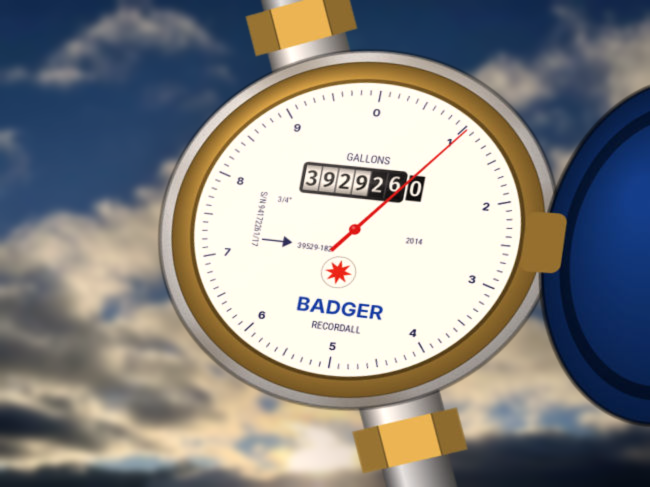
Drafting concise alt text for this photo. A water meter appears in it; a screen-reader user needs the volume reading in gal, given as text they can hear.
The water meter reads 3929261.0 gal
